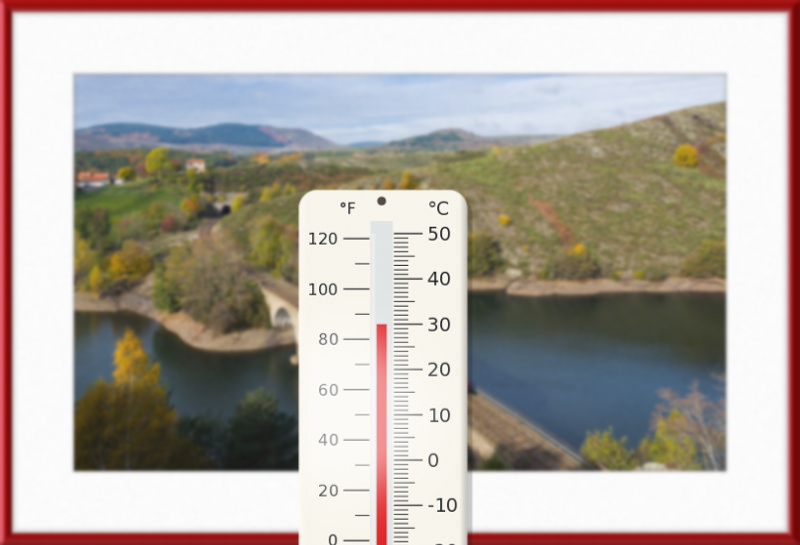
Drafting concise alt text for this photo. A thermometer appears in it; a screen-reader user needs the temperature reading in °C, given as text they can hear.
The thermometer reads 30 °C
